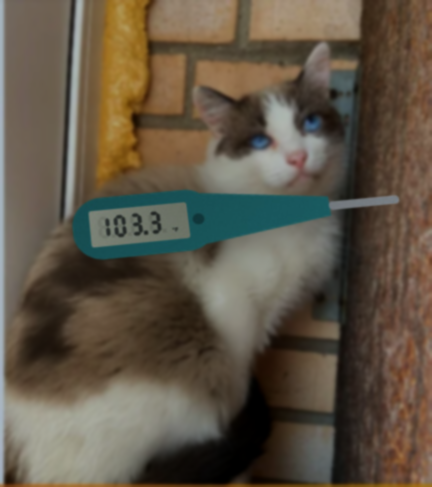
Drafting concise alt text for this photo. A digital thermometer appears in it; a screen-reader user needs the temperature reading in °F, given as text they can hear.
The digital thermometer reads 103.3 °F
